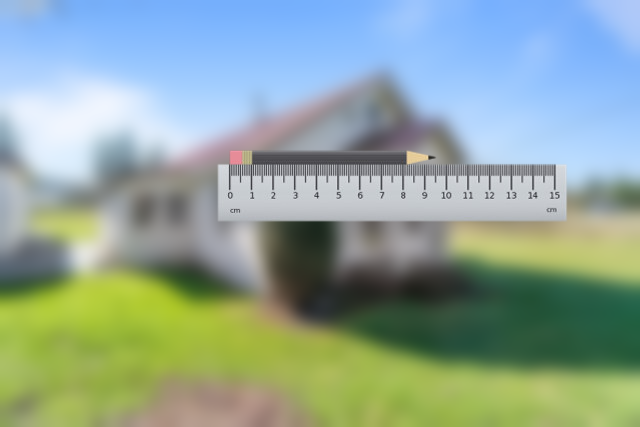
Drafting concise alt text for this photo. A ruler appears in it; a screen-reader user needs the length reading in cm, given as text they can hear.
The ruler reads 9.5 cm
